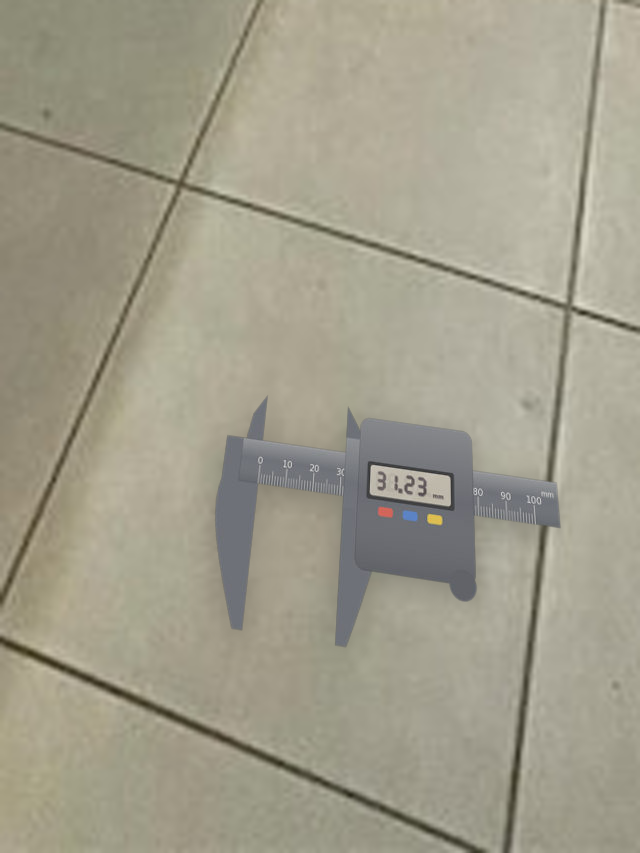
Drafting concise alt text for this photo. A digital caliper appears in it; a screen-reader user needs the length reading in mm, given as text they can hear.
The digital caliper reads 31.23 mm
